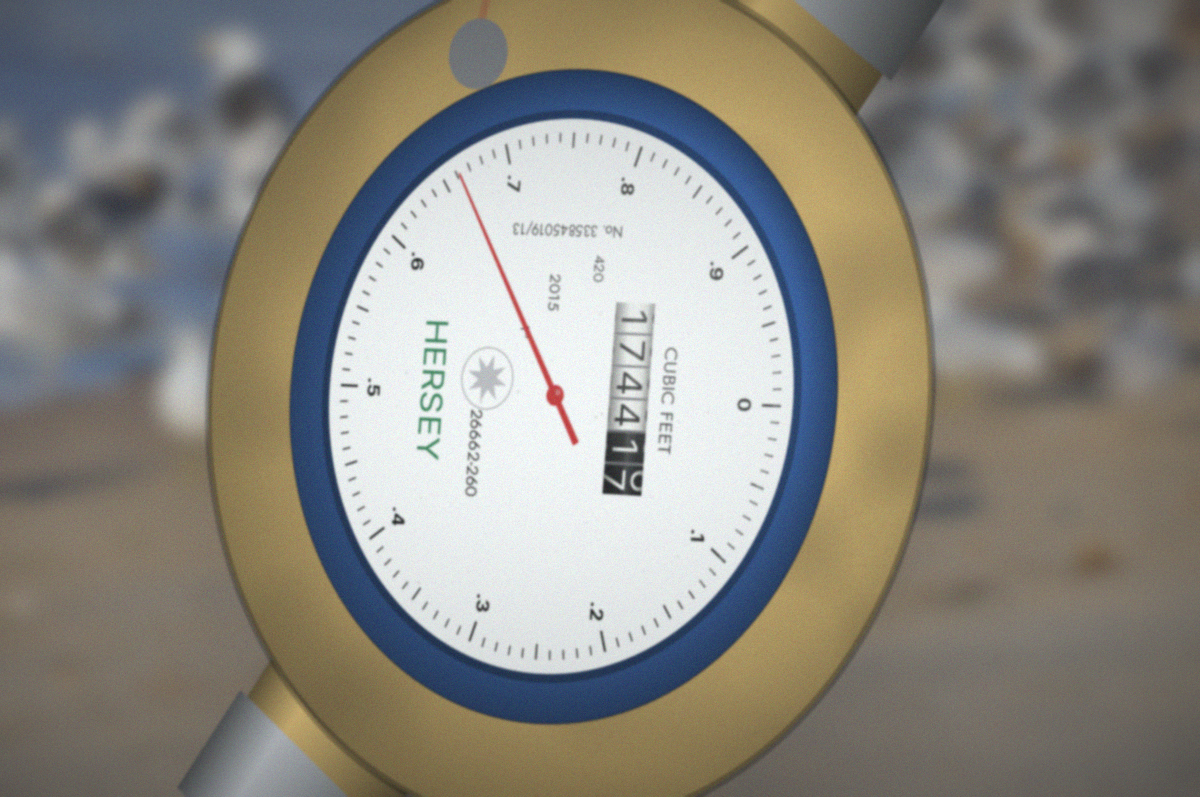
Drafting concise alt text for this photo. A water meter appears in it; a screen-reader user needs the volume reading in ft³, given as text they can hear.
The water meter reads 174416.66 ft³
